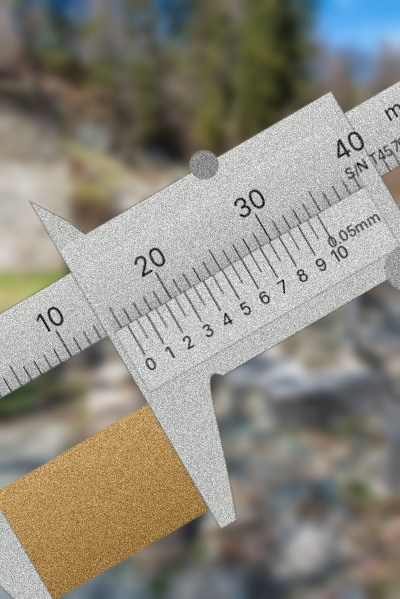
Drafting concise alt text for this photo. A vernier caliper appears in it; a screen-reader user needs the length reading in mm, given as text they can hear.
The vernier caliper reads 15.6 mm
